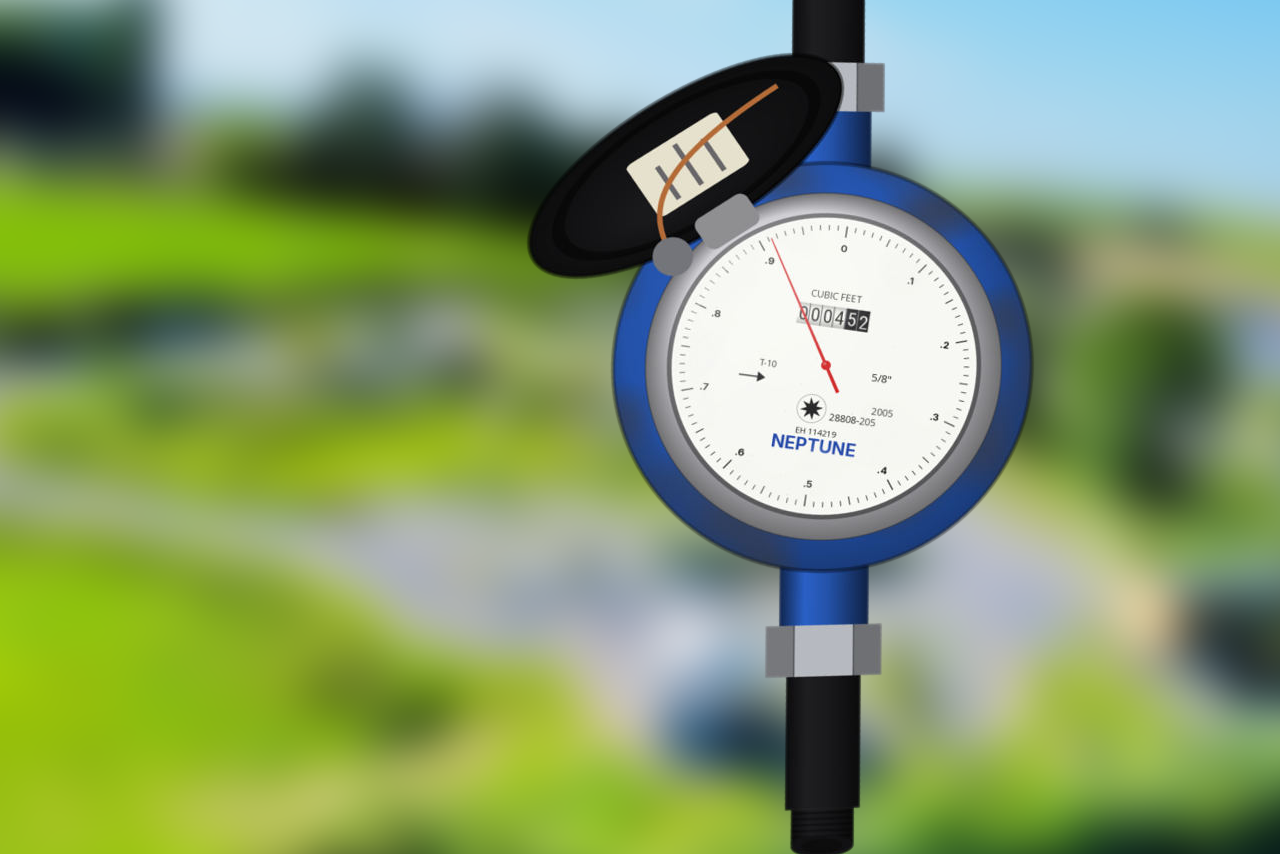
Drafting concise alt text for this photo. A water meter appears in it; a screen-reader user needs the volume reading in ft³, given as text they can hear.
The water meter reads 451.91 ft³
